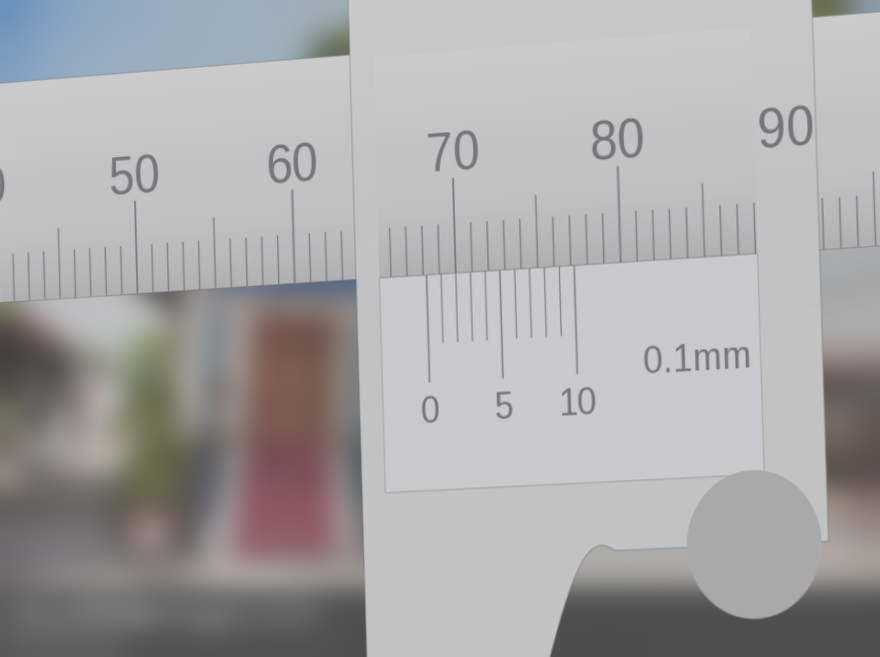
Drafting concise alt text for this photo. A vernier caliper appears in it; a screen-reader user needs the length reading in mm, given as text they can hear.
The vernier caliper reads 68.2 mm
